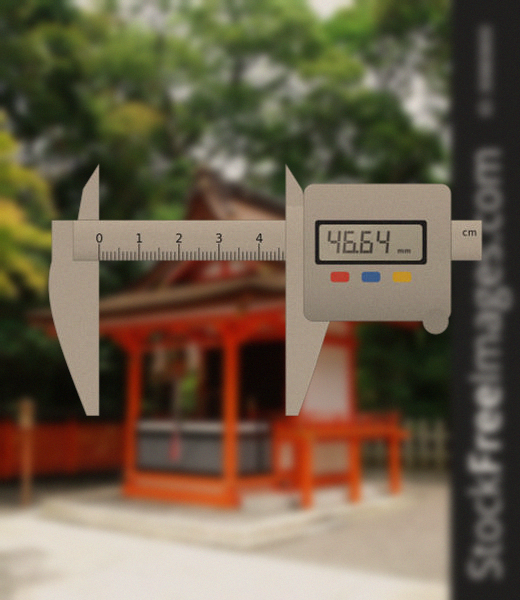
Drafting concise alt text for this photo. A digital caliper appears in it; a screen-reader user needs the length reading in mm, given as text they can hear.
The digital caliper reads 46.64 mm
